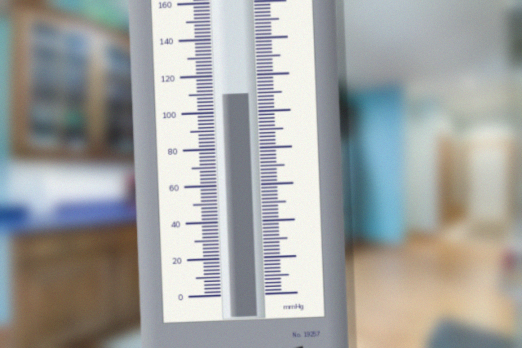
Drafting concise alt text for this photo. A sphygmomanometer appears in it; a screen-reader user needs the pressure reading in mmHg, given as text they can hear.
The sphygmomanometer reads 110 mmHg
